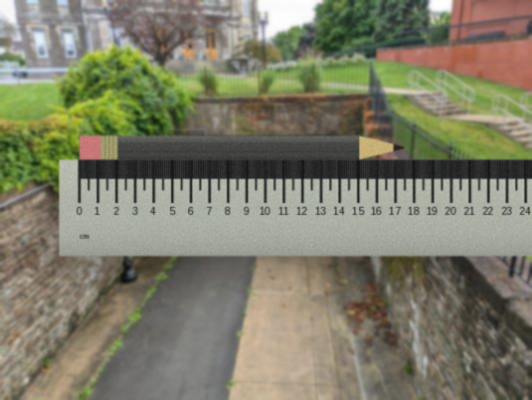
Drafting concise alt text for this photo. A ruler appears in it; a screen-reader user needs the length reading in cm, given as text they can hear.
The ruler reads 17.5 cm
